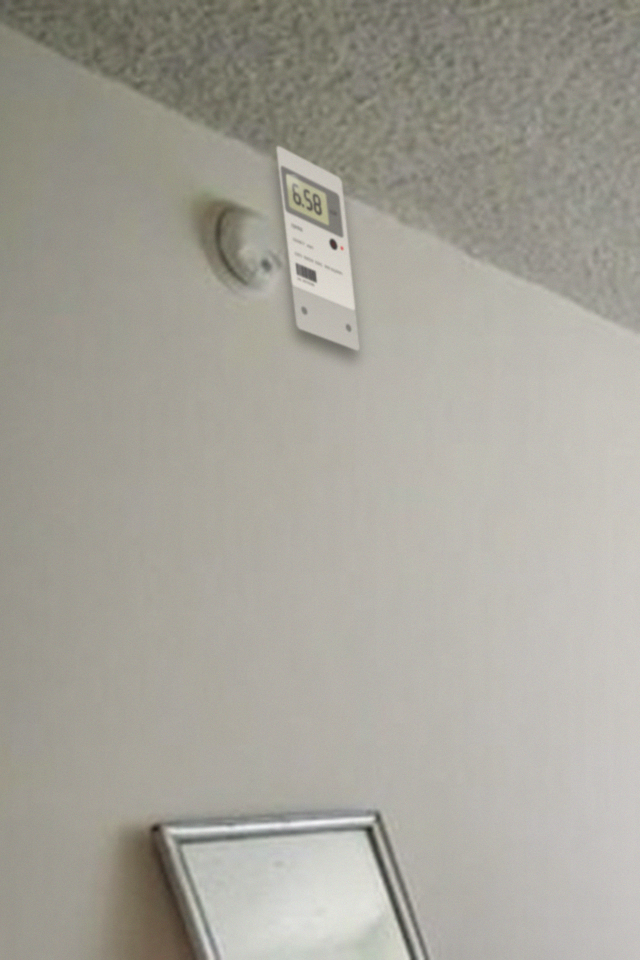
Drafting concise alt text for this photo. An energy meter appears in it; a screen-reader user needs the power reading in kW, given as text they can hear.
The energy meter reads 6.58 kW
